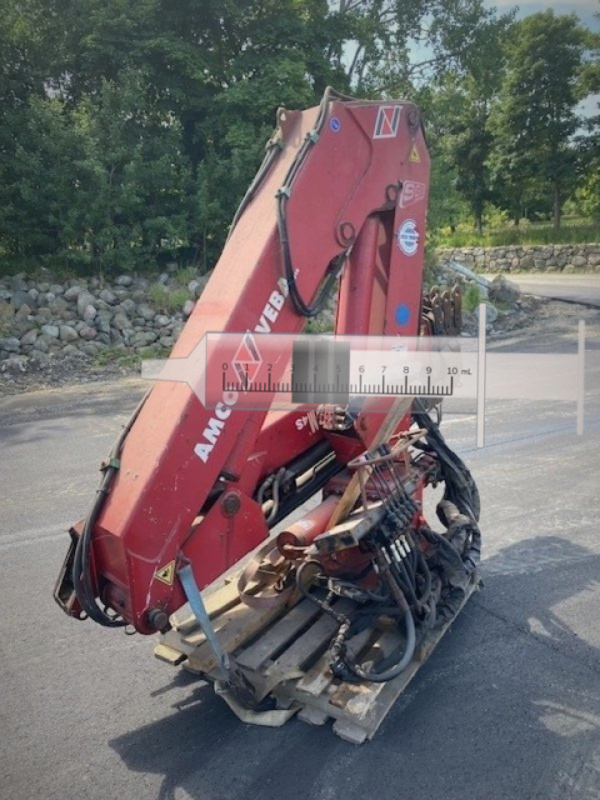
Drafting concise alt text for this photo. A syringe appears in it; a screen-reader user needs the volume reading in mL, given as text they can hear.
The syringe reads 3 mL
